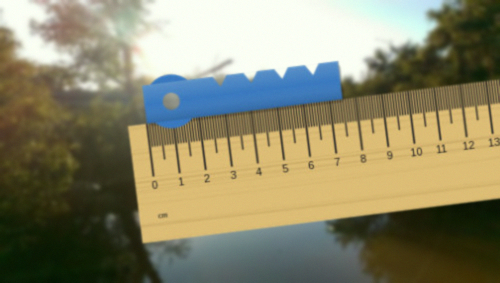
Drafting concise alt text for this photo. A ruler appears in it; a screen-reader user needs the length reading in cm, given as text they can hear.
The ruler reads 7.5 cm
